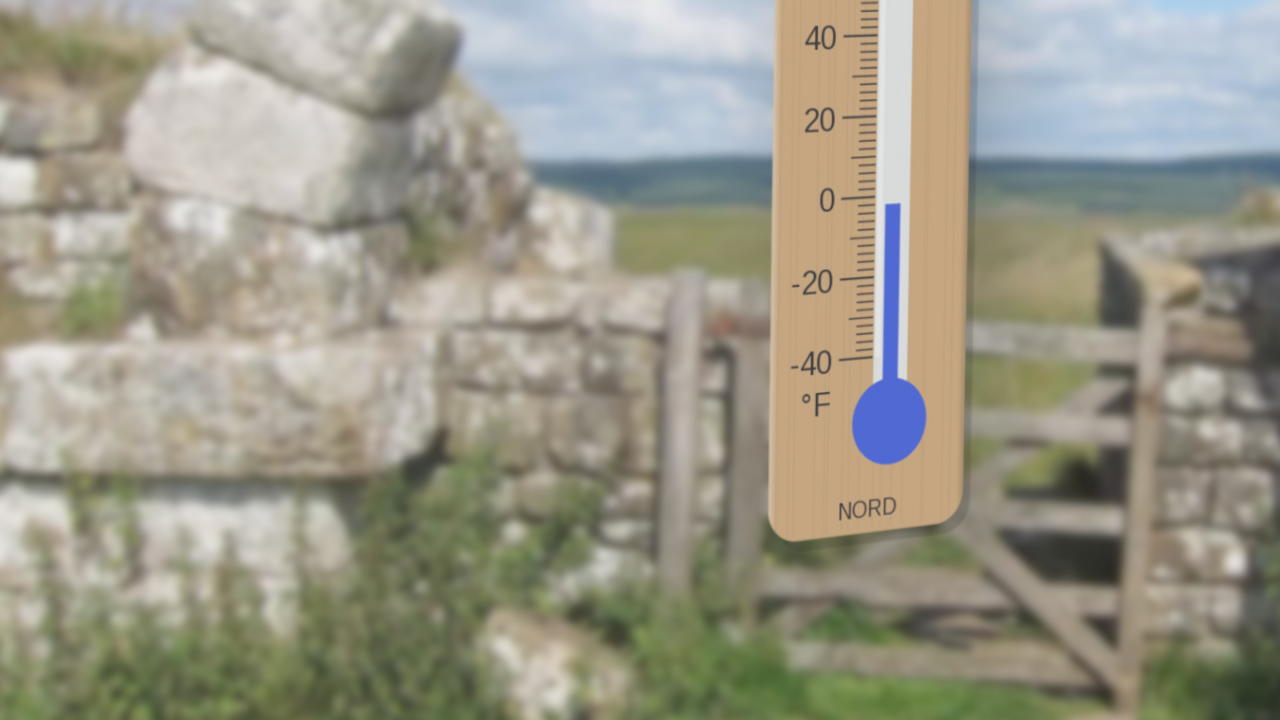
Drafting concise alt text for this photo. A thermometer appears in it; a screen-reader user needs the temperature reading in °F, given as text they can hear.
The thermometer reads -2 °F
